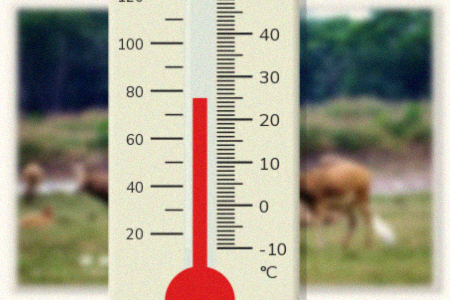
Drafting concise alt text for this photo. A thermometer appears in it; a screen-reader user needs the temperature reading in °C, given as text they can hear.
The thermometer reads 25 °C
